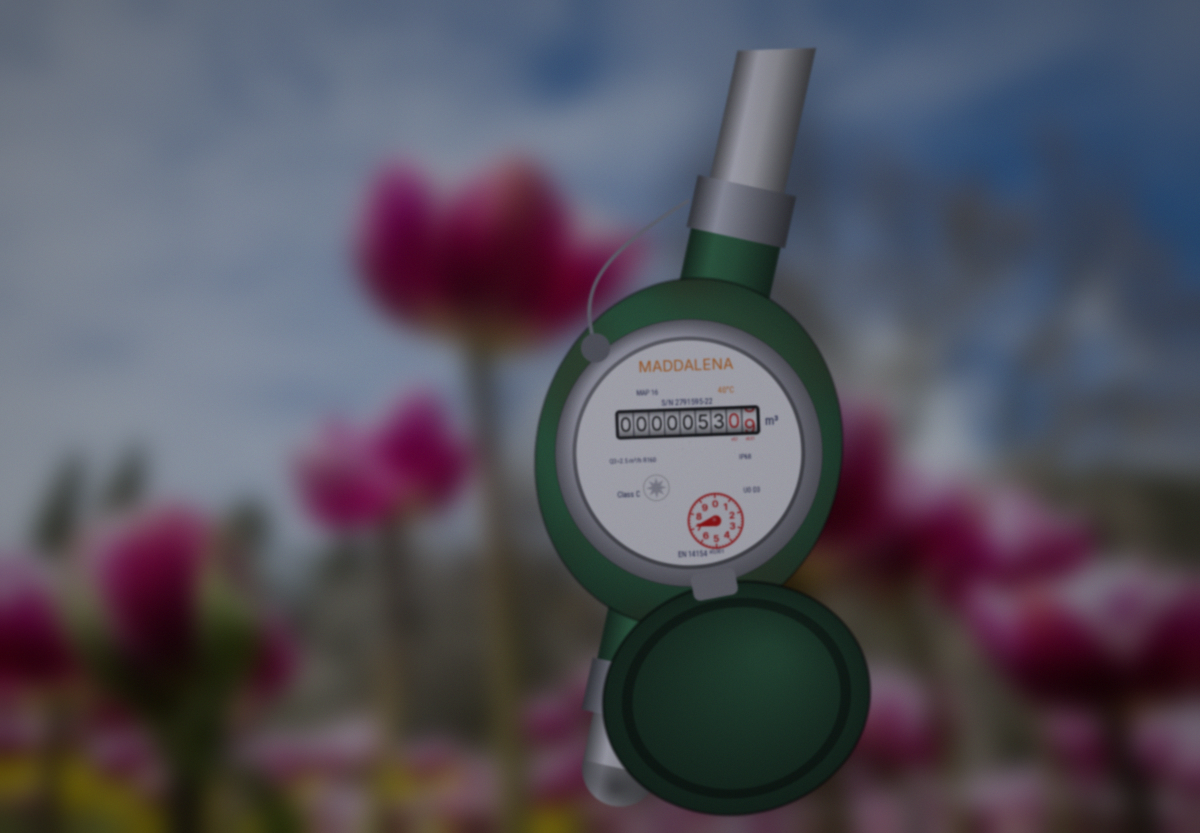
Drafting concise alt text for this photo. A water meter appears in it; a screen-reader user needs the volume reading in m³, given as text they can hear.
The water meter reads 53.087 m³
